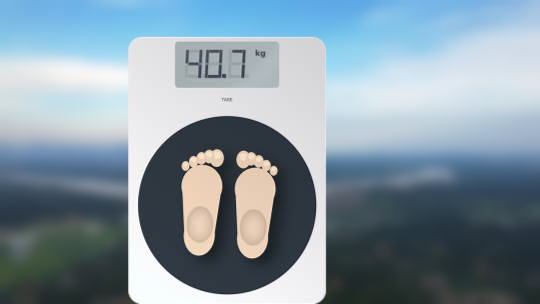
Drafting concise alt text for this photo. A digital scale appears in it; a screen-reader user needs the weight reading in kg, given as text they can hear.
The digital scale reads 40.7 kg
